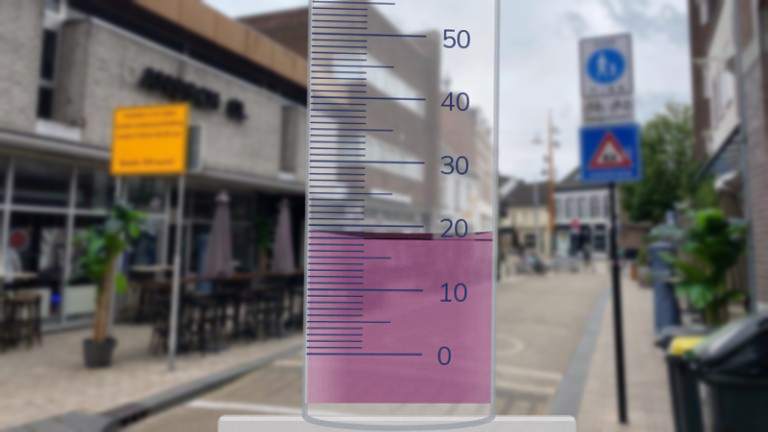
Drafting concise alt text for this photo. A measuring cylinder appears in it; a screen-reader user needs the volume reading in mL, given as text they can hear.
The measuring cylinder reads 18 mL
